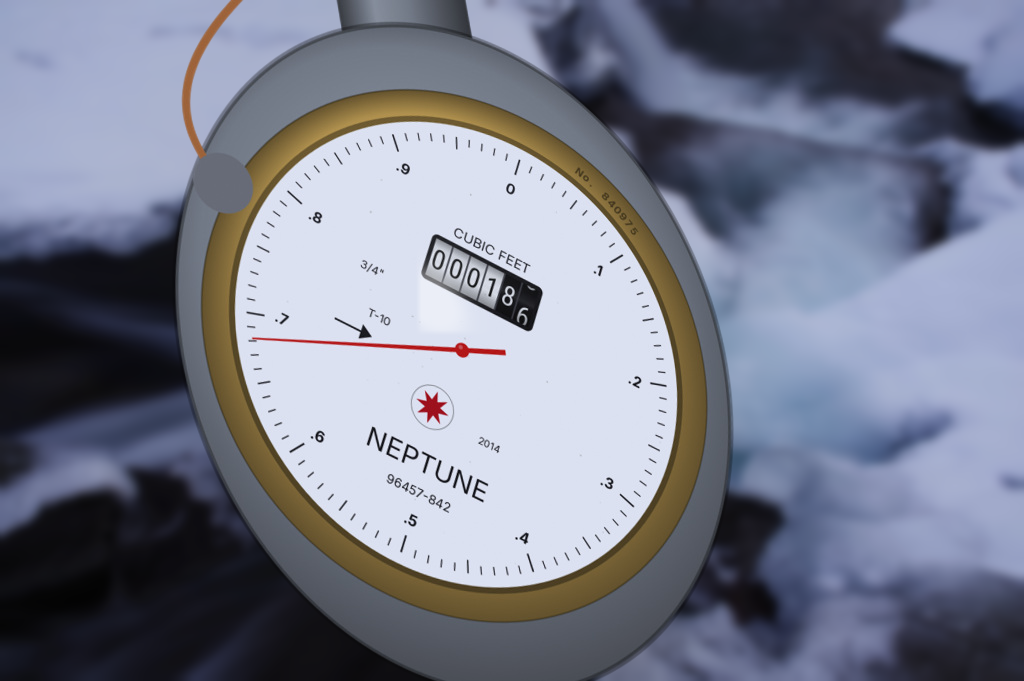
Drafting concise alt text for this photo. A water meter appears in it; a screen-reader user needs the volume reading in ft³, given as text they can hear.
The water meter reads 185.68 ft³
